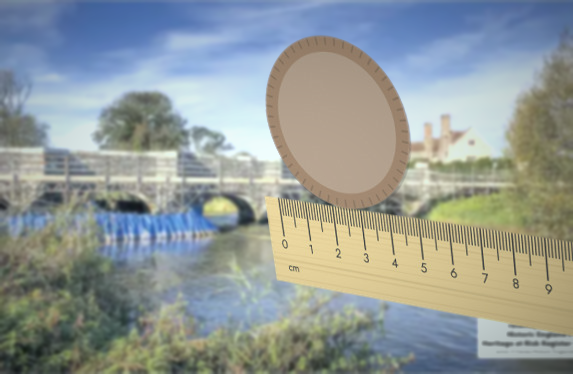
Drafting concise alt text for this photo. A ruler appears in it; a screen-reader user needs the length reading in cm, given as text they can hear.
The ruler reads 5 cm
